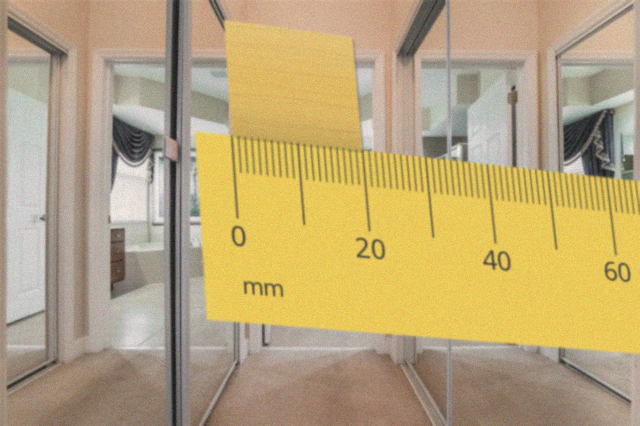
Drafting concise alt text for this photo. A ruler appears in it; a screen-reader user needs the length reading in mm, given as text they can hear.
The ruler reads 20 mm
